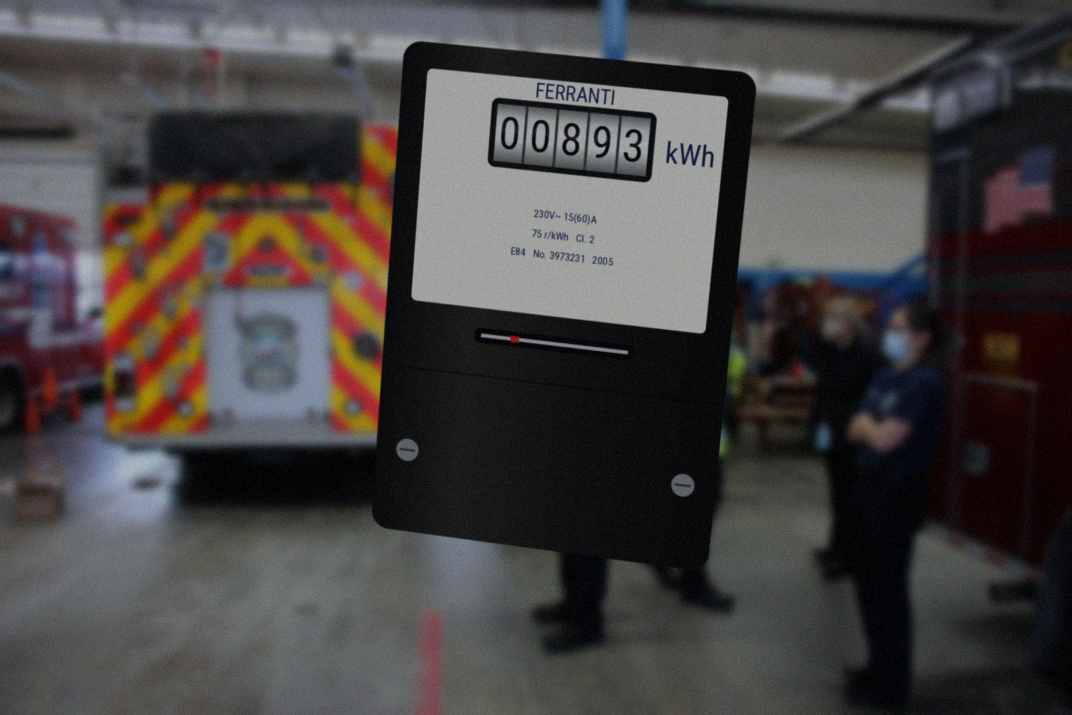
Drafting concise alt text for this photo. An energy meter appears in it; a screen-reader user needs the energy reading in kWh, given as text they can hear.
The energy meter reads 893 kWh
